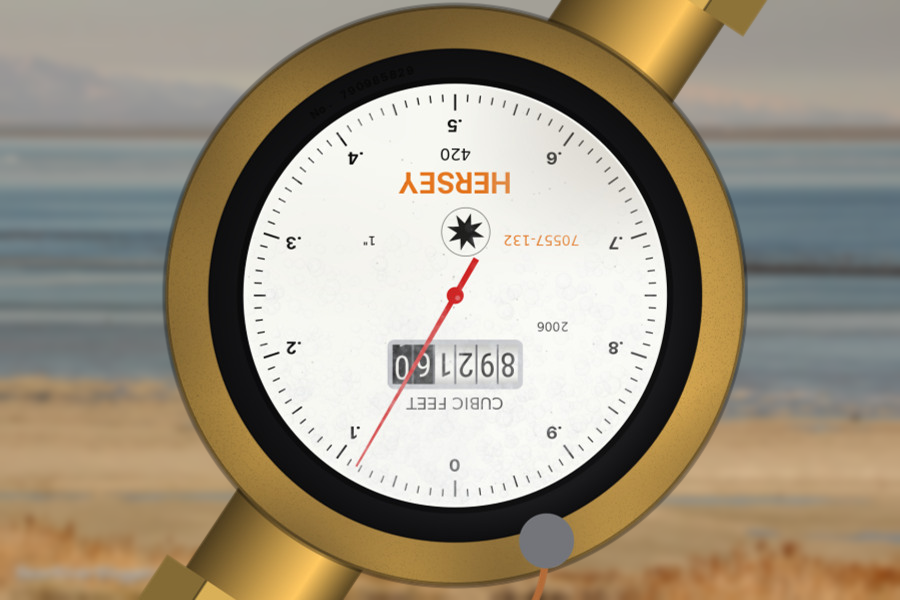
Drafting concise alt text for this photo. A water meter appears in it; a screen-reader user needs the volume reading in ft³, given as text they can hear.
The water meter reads 892160.08 ft³
